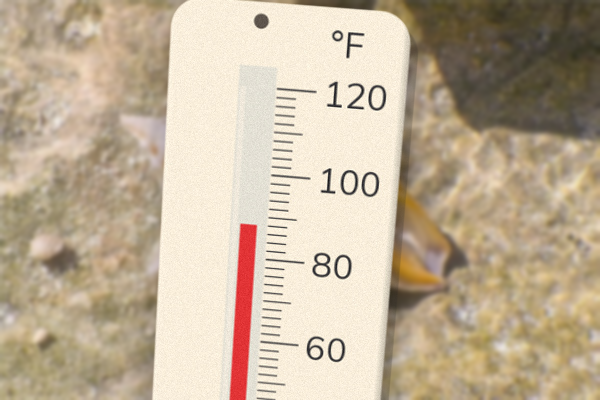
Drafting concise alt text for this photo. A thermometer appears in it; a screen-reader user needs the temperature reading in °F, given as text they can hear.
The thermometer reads 88 °F
